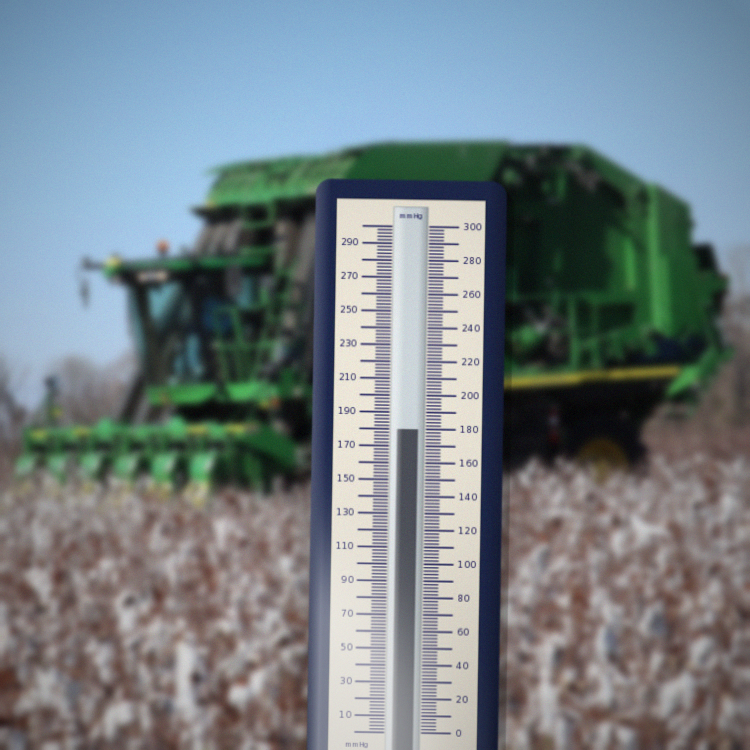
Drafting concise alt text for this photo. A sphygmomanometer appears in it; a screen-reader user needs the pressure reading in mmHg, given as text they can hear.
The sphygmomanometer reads 180 mmHg
